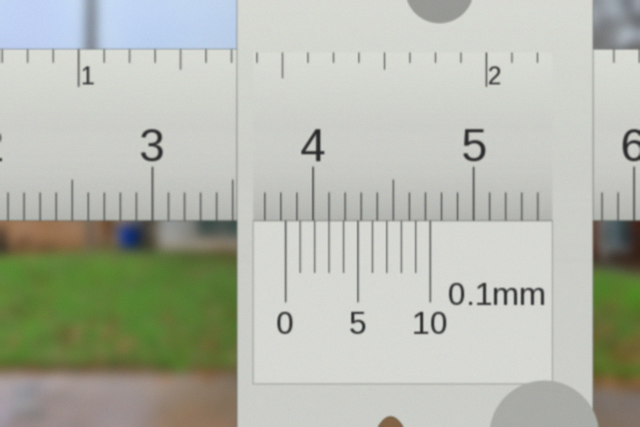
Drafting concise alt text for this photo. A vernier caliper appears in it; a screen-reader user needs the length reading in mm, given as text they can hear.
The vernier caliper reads 38.3 mm
